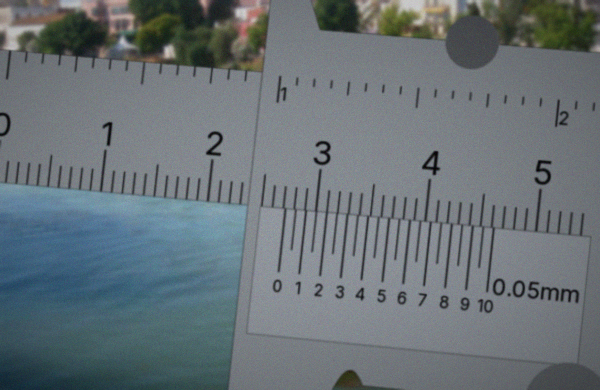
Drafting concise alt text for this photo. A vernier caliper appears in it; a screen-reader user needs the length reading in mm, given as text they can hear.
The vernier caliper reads 27.2 mm
